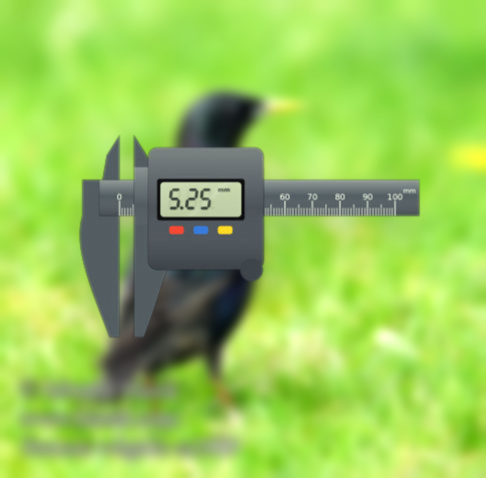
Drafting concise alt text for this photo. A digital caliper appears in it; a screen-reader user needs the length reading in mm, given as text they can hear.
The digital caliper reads 5.25 mm
